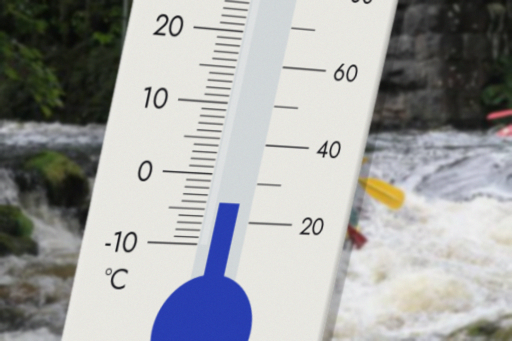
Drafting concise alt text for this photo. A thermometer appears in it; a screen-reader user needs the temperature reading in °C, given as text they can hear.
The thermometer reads -4 °C
